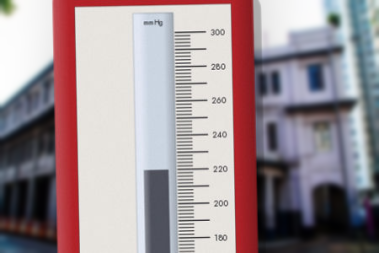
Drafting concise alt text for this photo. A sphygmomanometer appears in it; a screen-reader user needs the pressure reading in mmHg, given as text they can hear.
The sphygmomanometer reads 220 mmHg
